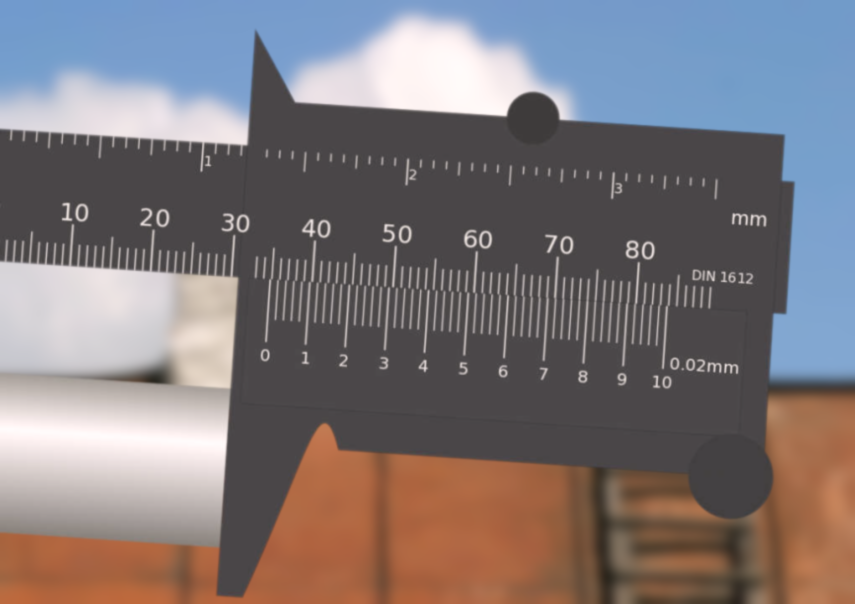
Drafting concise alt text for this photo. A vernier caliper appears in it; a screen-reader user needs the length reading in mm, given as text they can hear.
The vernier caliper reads 34.8 mm
